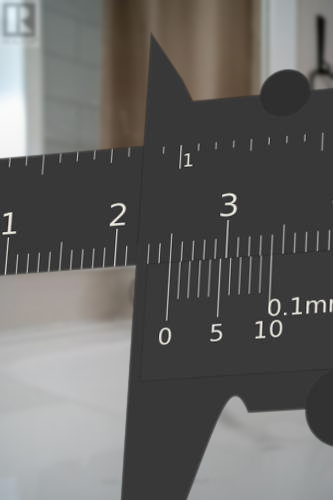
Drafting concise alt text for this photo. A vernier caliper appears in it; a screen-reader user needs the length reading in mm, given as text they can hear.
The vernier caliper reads 25.0 mm
